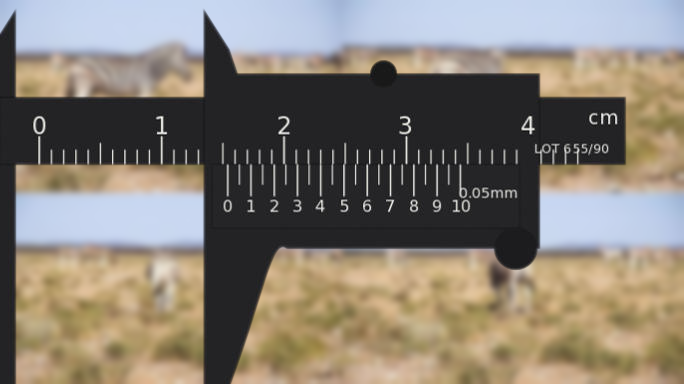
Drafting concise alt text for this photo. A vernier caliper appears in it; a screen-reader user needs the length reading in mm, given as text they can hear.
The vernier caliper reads 15.4 mm
